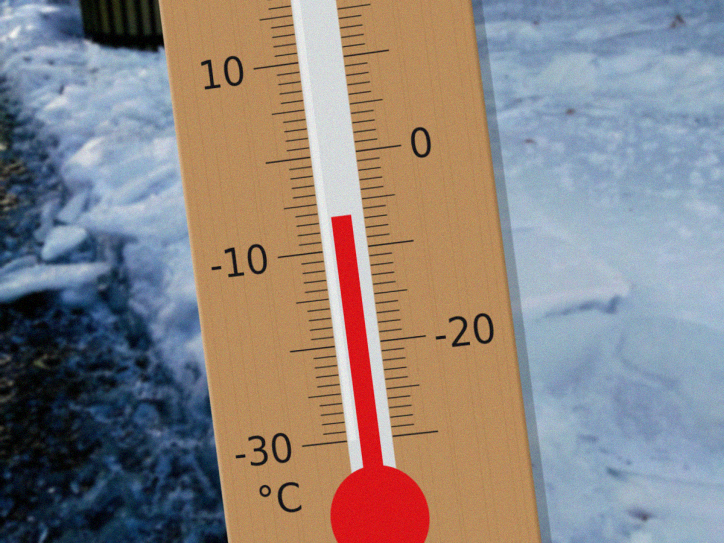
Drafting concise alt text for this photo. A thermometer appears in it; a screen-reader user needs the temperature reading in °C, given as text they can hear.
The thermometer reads -6.5 °C
